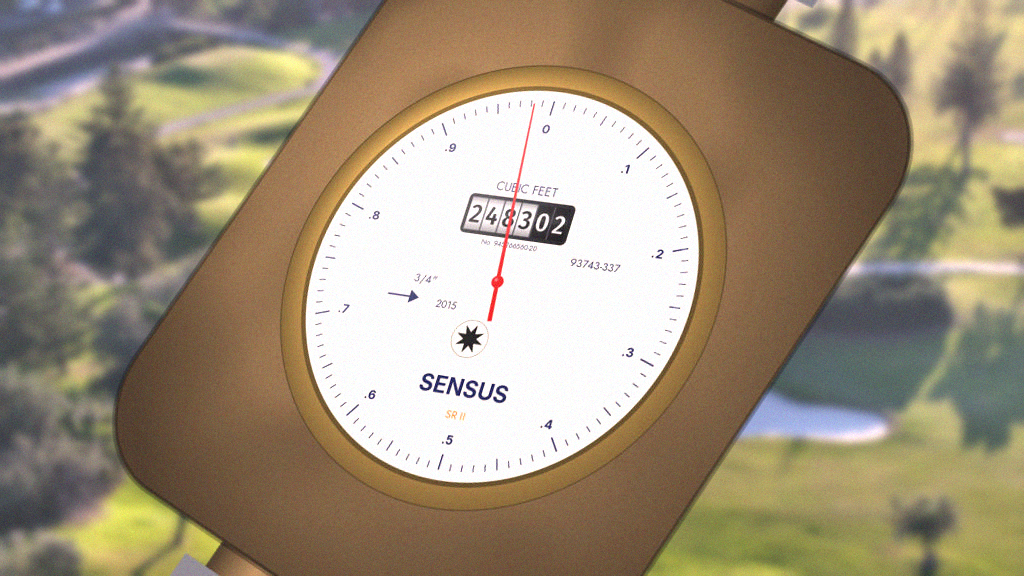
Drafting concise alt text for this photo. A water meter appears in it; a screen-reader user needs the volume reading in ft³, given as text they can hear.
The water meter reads 248301.98 ft³
